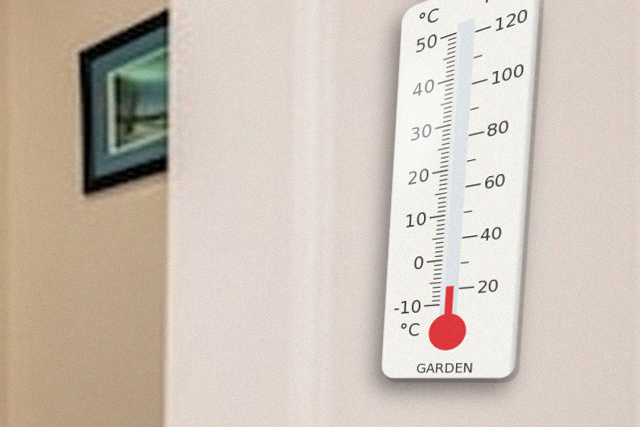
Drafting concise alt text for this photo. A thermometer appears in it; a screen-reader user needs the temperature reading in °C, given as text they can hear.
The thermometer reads -6 °C
